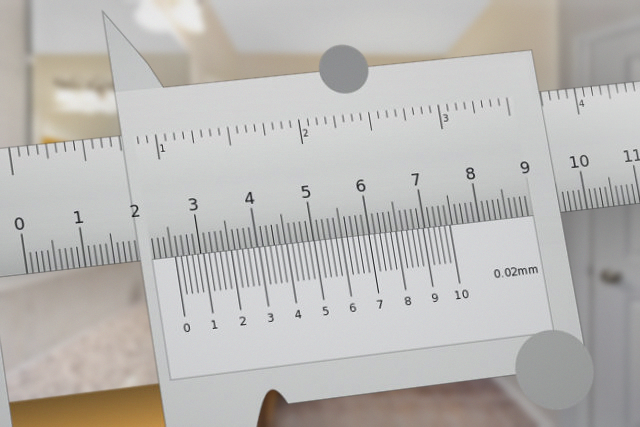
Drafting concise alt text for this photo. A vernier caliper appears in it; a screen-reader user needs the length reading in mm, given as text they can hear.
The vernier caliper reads 25.6 mm
